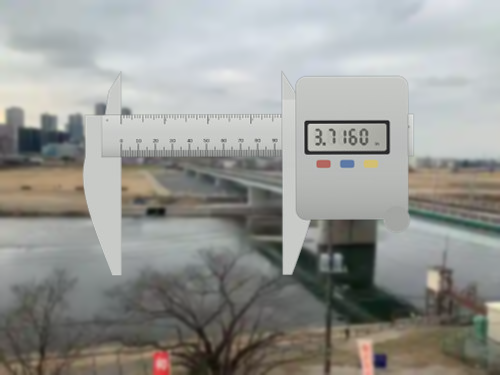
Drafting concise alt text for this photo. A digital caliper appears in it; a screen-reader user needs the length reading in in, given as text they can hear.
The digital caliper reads 3.7160 in
